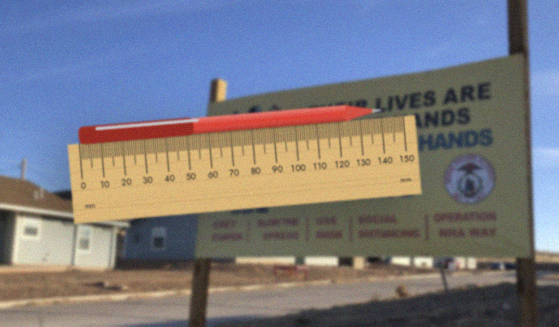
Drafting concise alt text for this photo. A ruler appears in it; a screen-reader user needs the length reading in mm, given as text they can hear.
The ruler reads 140 mm
